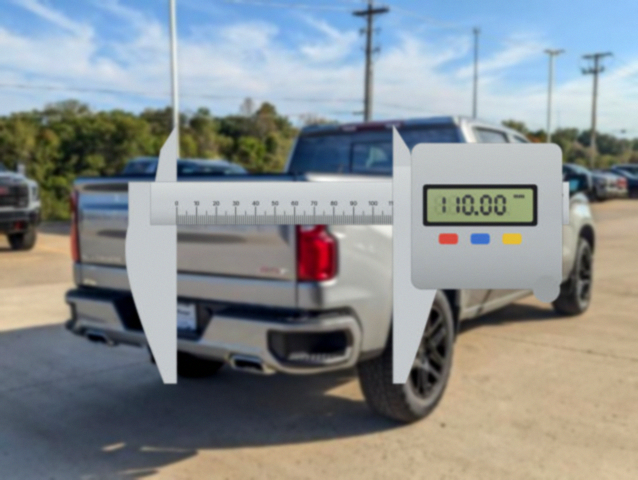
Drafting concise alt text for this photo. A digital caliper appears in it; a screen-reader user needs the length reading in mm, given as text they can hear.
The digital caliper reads 110.00 mm
